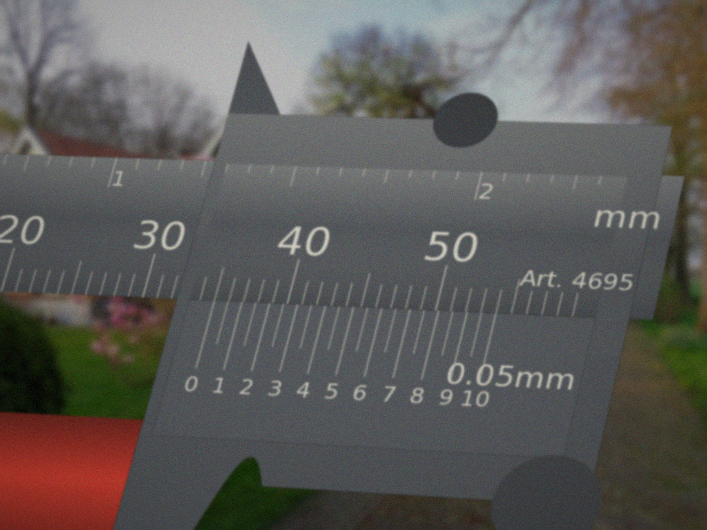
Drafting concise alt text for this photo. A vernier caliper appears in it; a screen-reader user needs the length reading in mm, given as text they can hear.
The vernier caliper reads 35.0 mm
